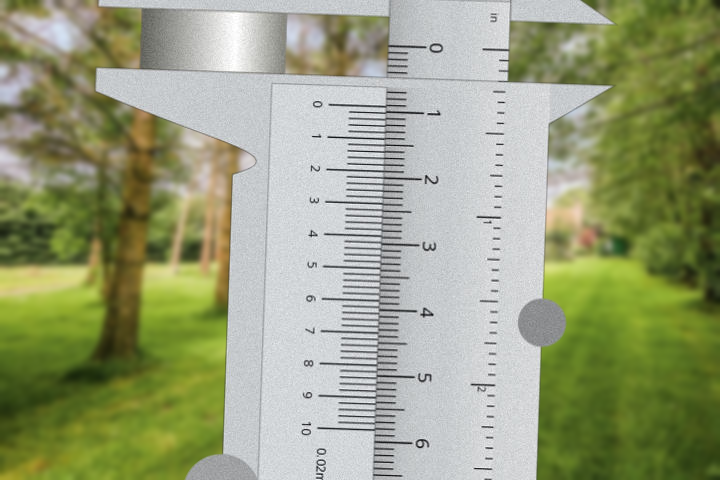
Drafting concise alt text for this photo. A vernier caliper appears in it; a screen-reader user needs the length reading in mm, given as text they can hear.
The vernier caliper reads 9.2 mm
